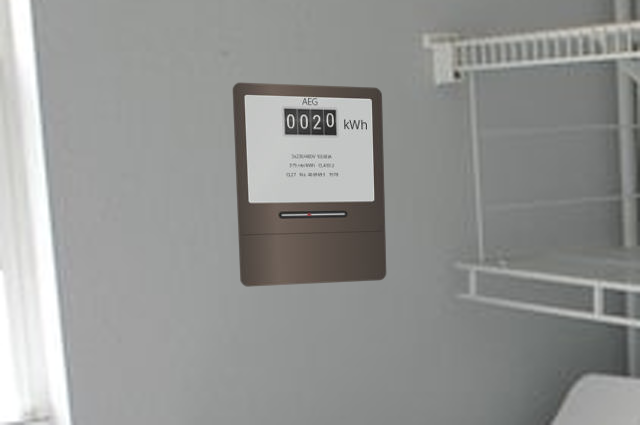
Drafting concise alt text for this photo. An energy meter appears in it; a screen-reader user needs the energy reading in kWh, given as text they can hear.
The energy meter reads 20 kWh
